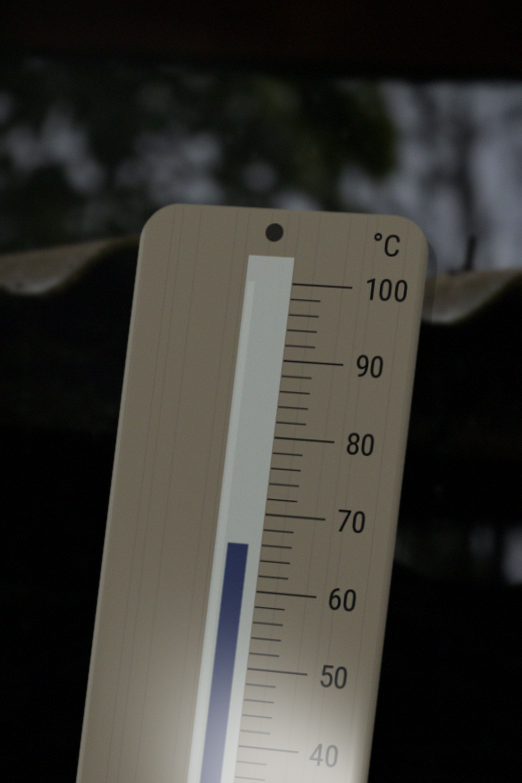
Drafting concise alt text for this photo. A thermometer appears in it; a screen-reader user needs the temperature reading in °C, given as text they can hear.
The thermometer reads 66 °C
